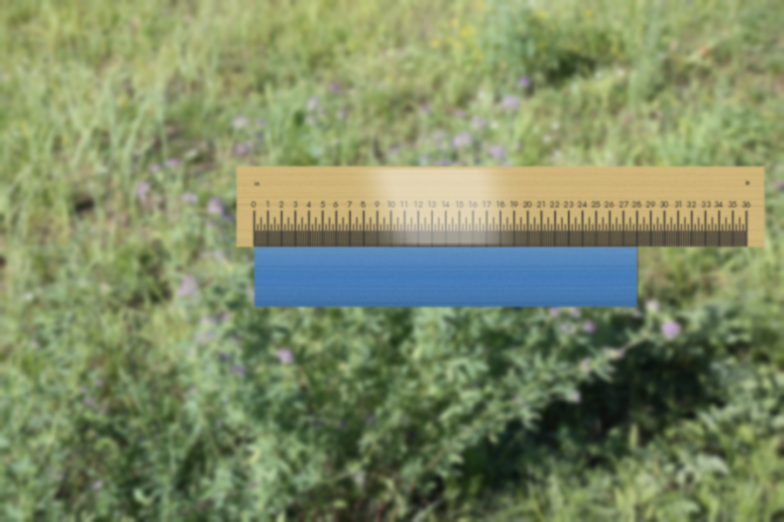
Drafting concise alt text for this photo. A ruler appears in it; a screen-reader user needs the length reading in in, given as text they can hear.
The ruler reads 28 in
